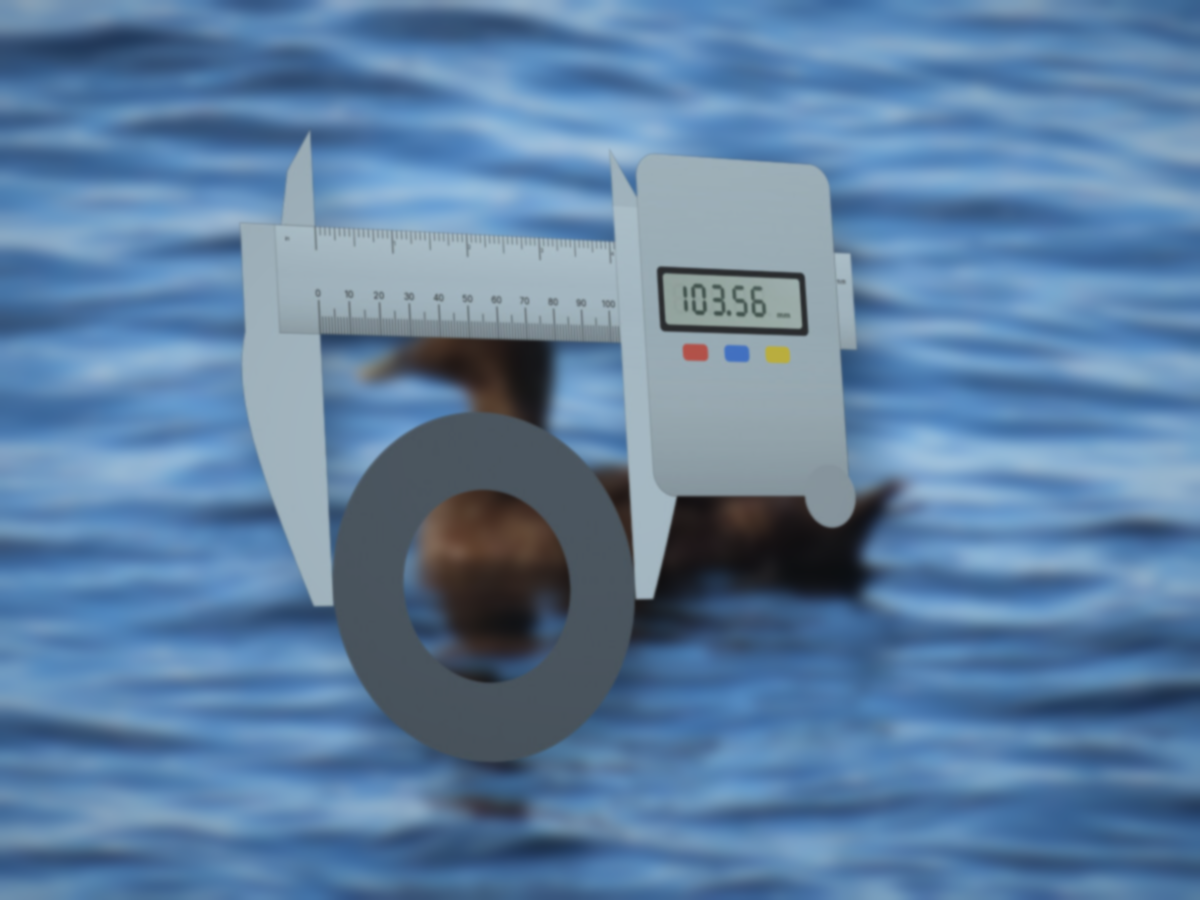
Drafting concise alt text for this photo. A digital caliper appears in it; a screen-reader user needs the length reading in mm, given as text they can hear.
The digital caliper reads 103.56 mm
